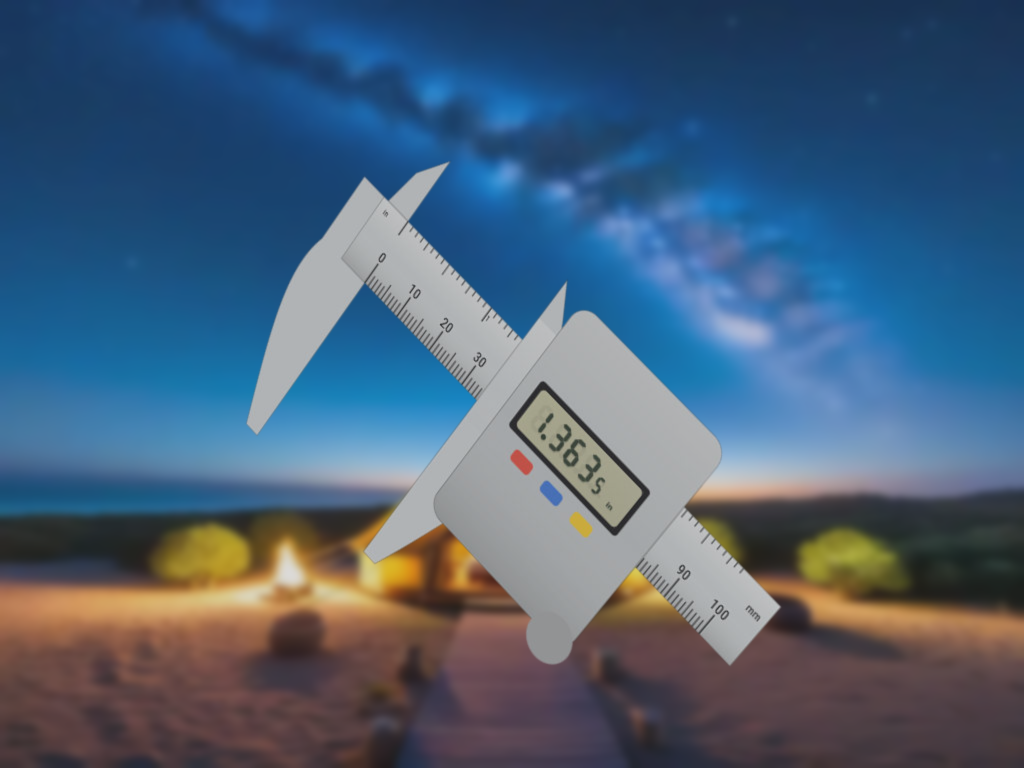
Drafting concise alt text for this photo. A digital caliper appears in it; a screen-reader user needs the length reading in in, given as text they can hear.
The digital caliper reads 1.3635 in
